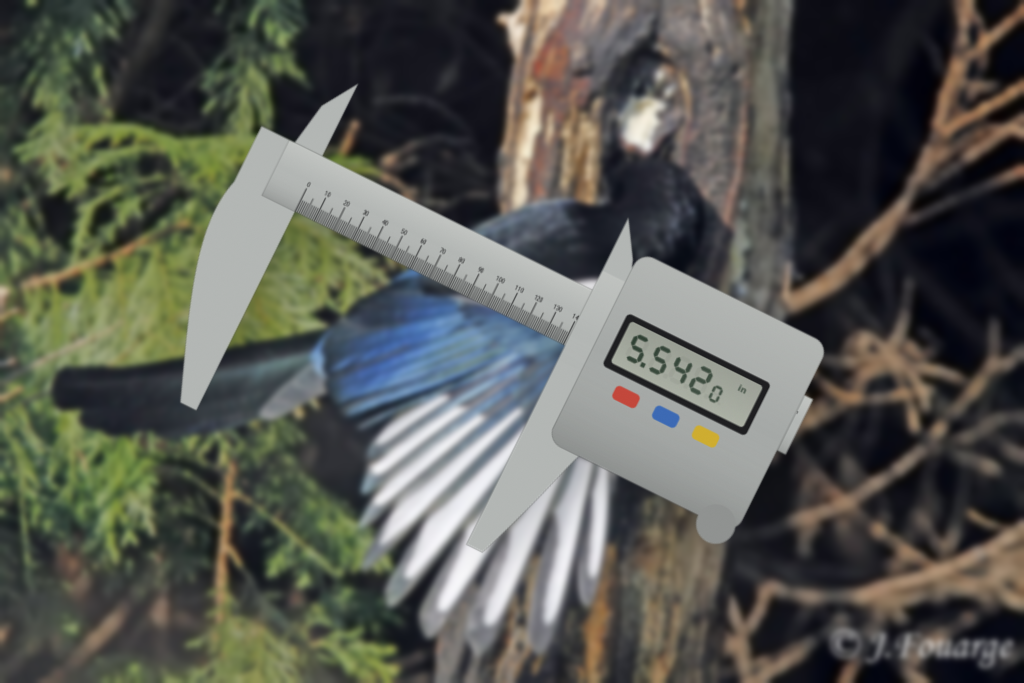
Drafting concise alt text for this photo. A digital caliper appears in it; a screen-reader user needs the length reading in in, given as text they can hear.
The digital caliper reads 5.5420 in
